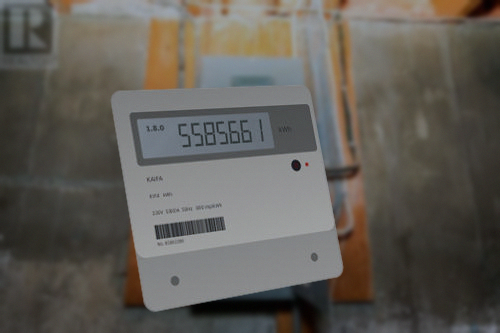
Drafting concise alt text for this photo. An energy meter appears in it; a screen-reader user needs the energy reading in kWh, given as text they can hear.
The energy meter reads 5585661 kWh
